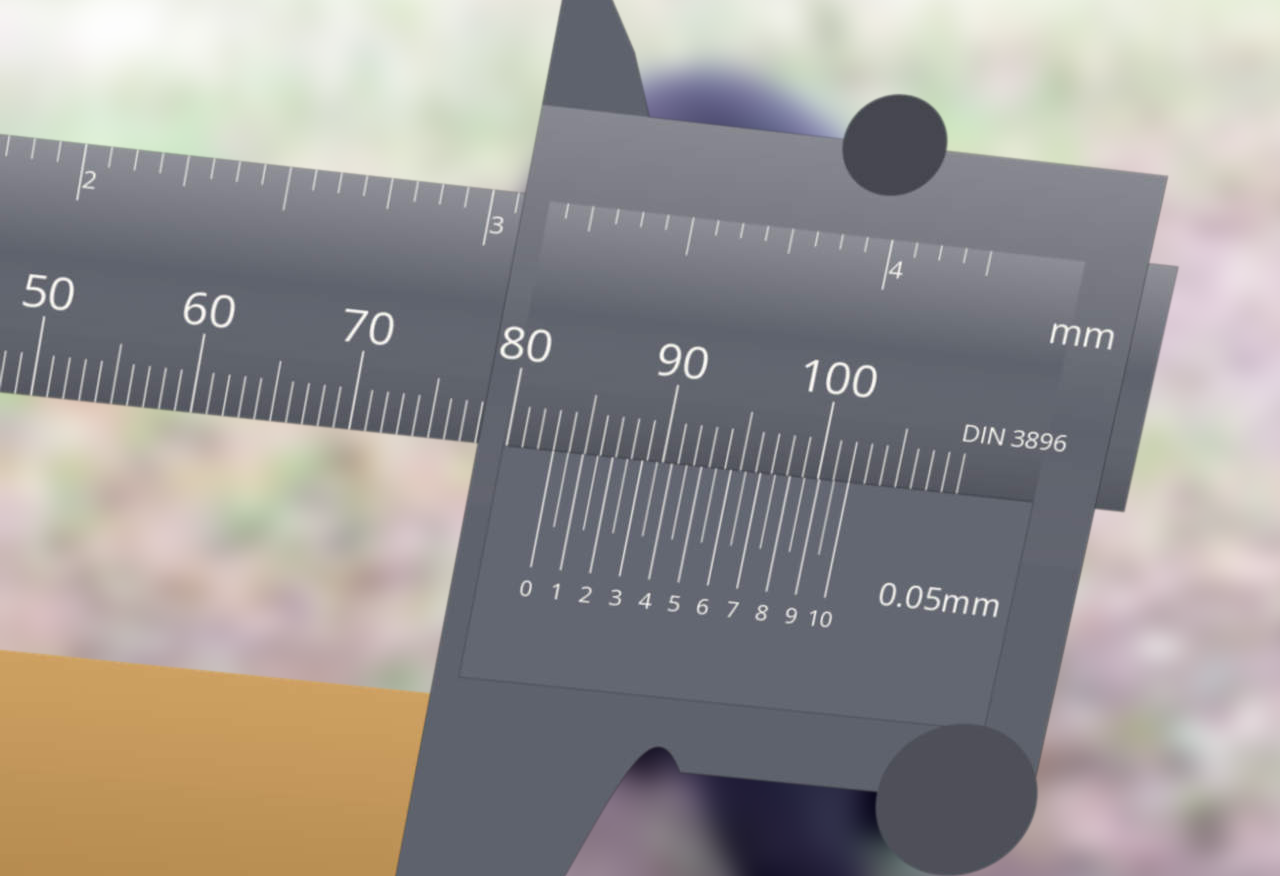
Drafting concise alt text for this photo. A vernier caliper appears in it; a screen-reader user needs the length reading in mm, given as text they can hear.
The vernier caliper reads 83.0 mm
